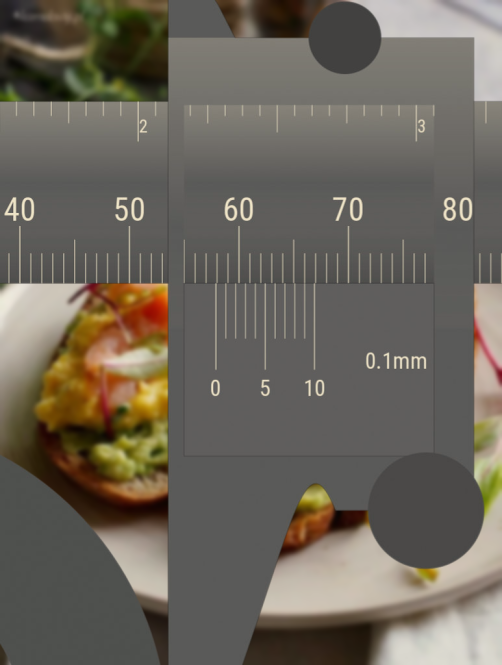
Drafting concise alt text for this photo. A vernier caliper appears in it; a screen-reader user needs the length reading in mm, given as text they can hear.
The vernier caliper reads 57.9 mm
